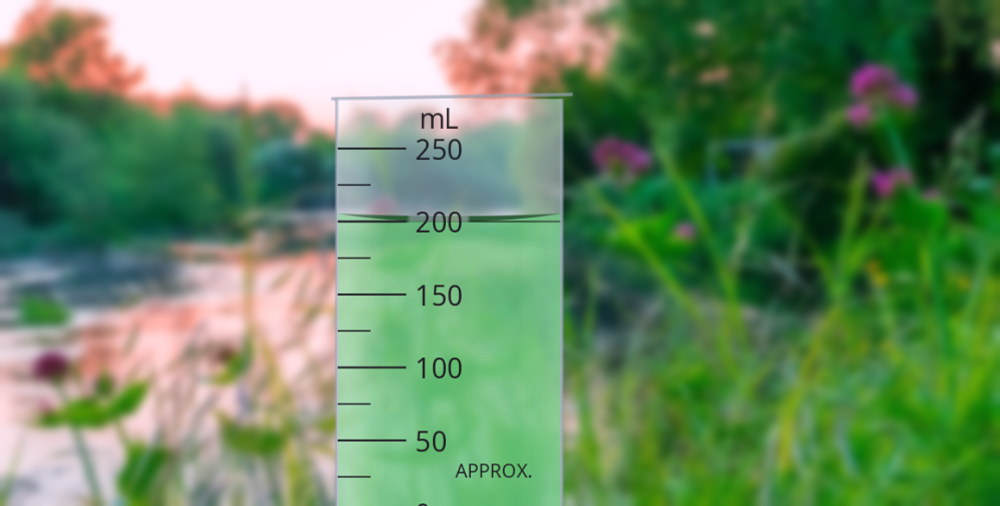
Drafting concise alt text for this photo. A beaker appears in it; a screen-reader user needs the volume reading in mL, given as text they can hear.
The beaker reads 200 mL
